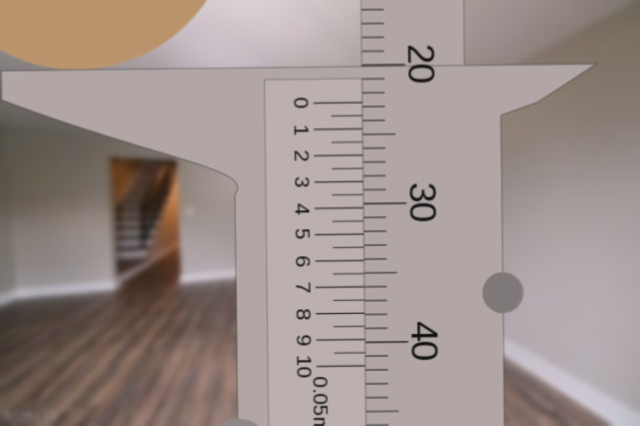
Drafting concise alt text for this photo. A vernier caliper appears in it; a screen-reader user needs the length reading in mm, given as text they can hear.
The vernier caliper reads 22.7 mm
